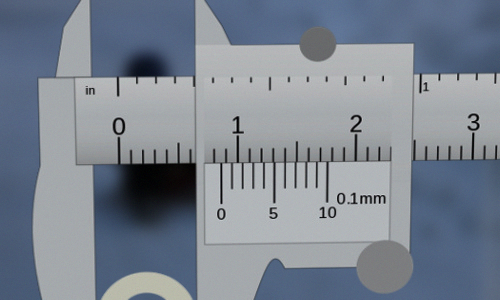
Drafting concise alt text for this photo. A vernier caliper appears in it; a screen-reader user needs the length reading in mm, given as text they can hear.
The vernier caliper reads 8.6 mm
